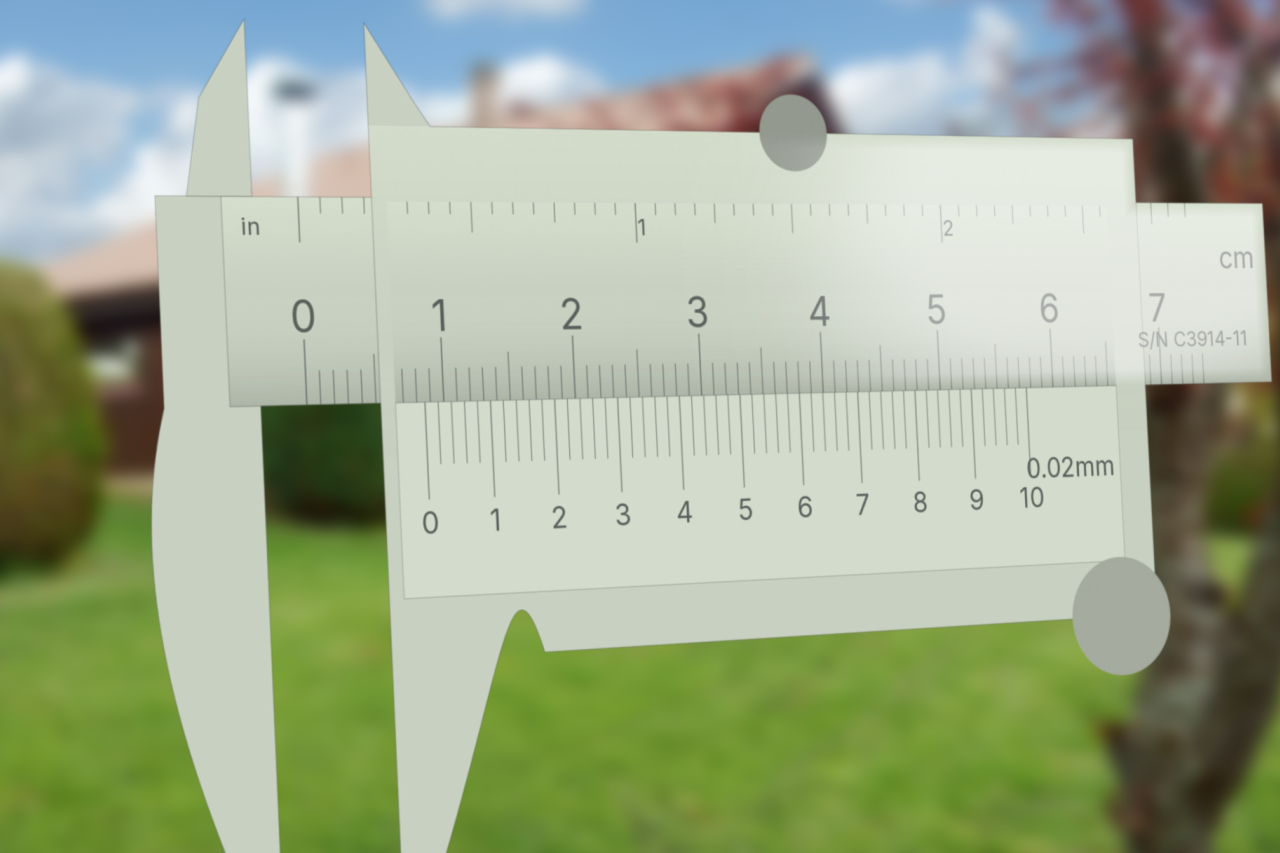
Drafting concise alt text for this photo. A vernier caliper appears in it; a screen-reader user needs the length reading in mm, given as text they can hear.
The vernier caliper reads 8.6 mm
